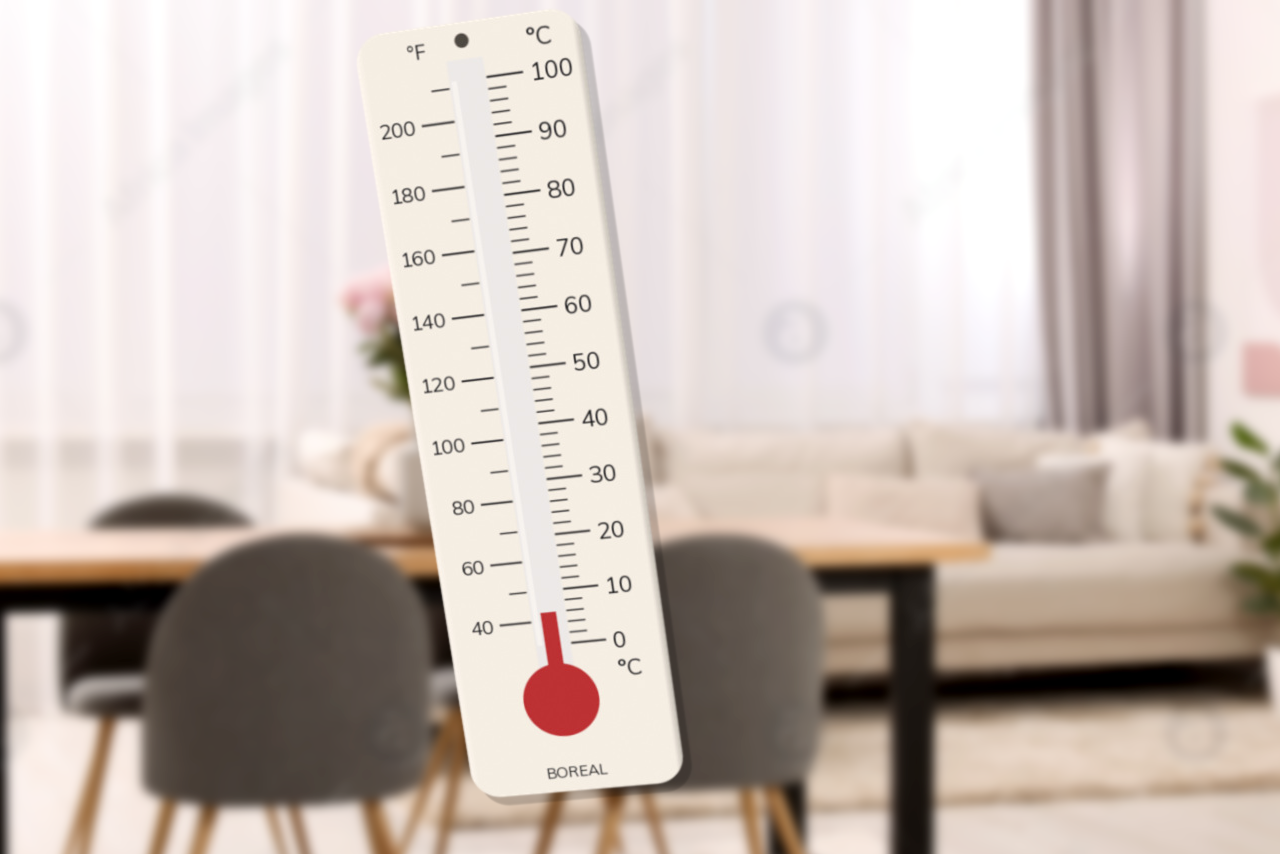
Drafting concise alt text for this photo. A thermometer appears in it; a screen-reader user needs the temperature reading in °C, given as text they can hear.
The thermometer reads 6 °C
